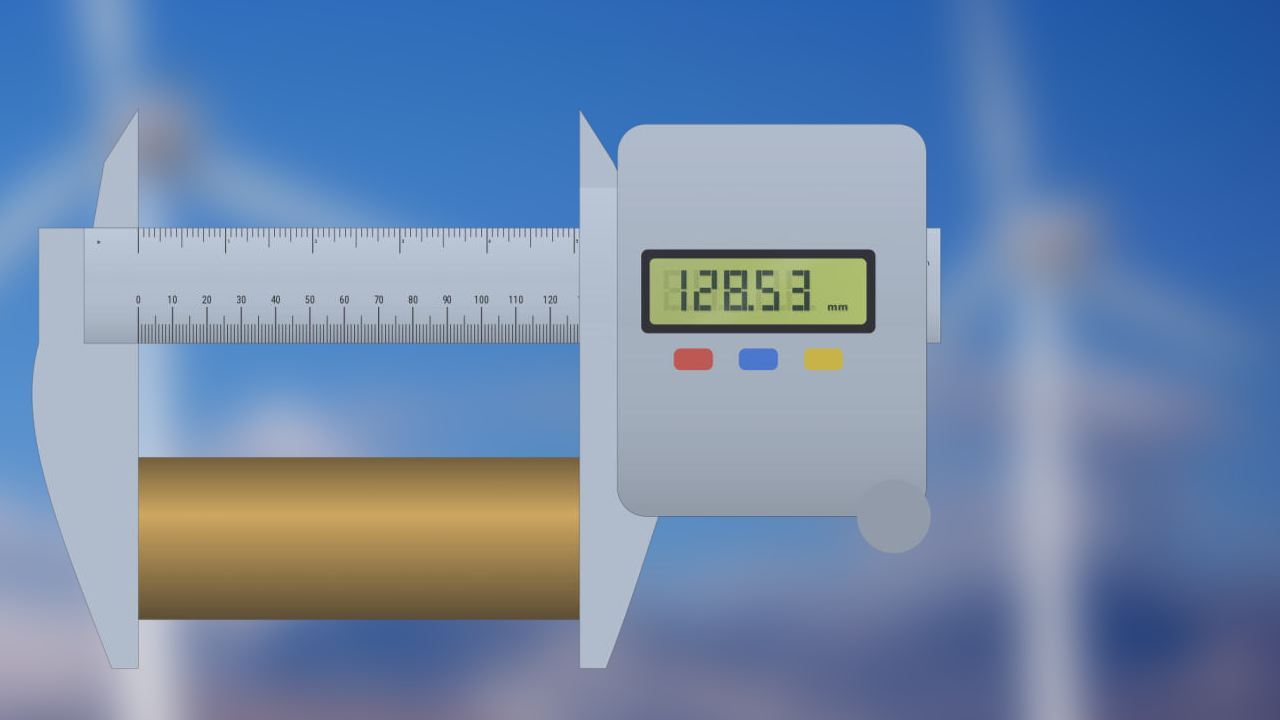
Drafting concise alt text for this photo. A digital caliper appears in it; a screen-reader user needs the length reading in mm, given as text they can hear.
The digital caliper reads 128.53 mm
